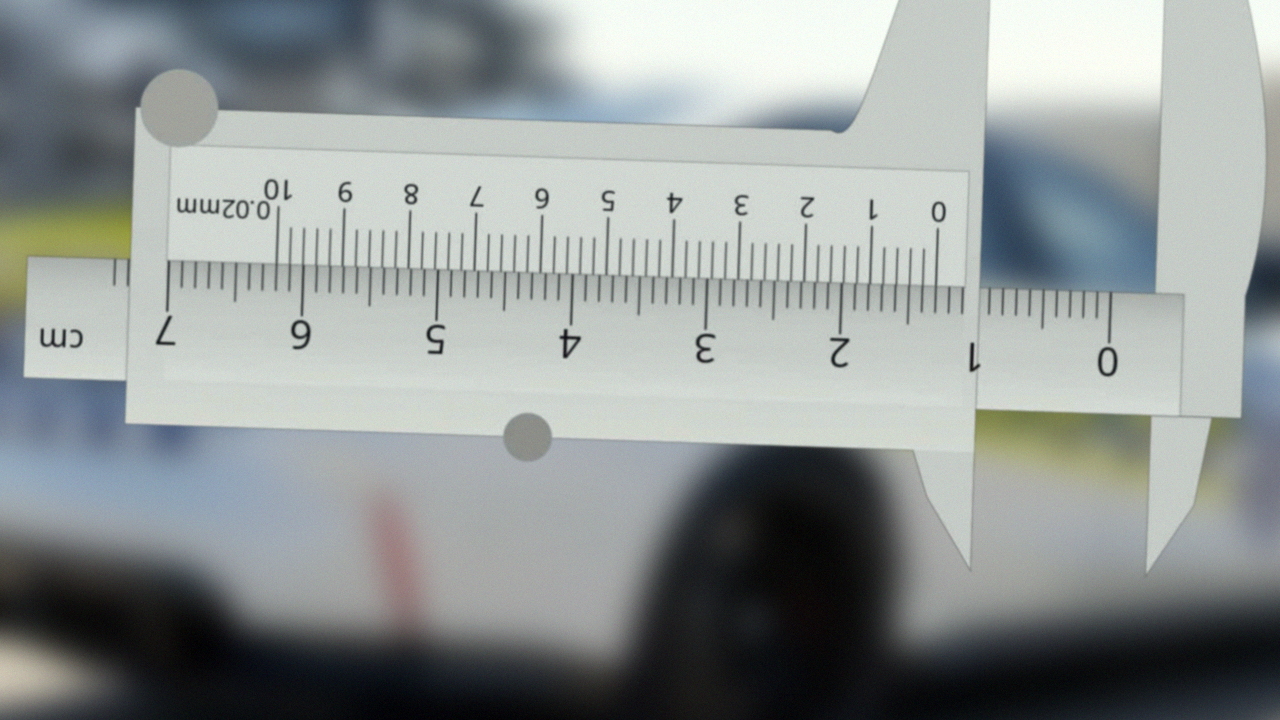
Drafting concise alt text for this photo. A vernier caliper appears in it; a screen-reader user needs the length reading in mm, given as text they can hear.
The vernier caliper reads 13.0 mm
